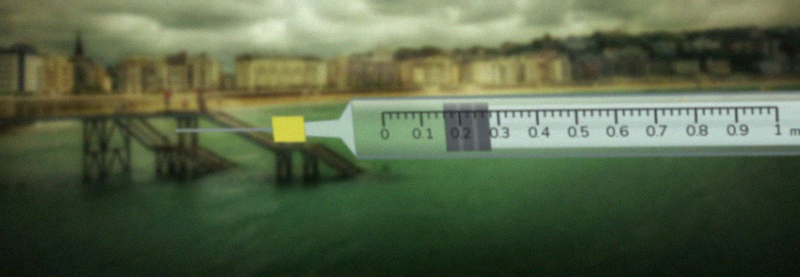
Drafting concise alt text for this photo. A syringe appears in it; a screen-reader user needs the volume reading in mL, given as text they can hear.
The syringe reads 0.16 mL
